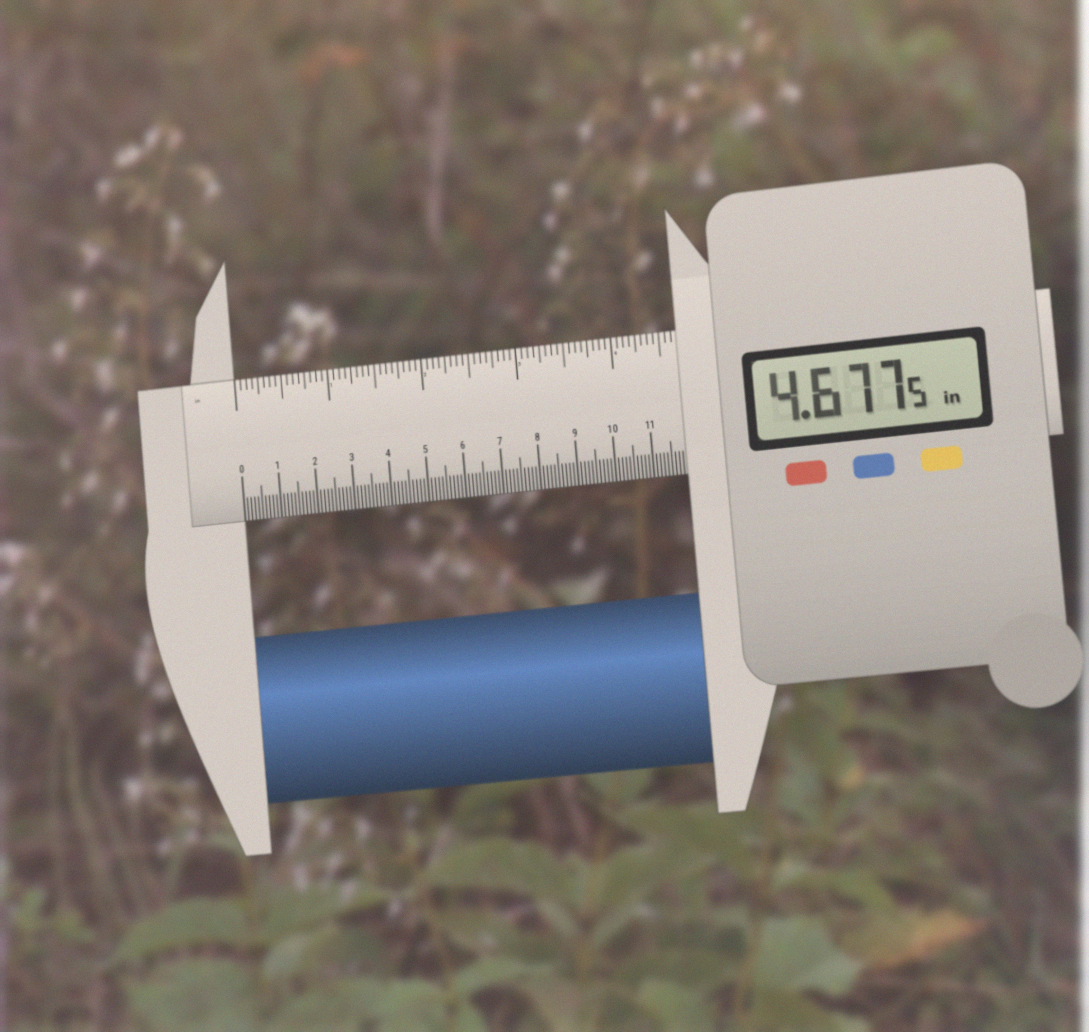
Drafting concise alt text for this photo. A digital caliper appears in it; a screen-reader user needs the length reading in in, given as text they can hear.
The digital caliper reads 4.6775 in
